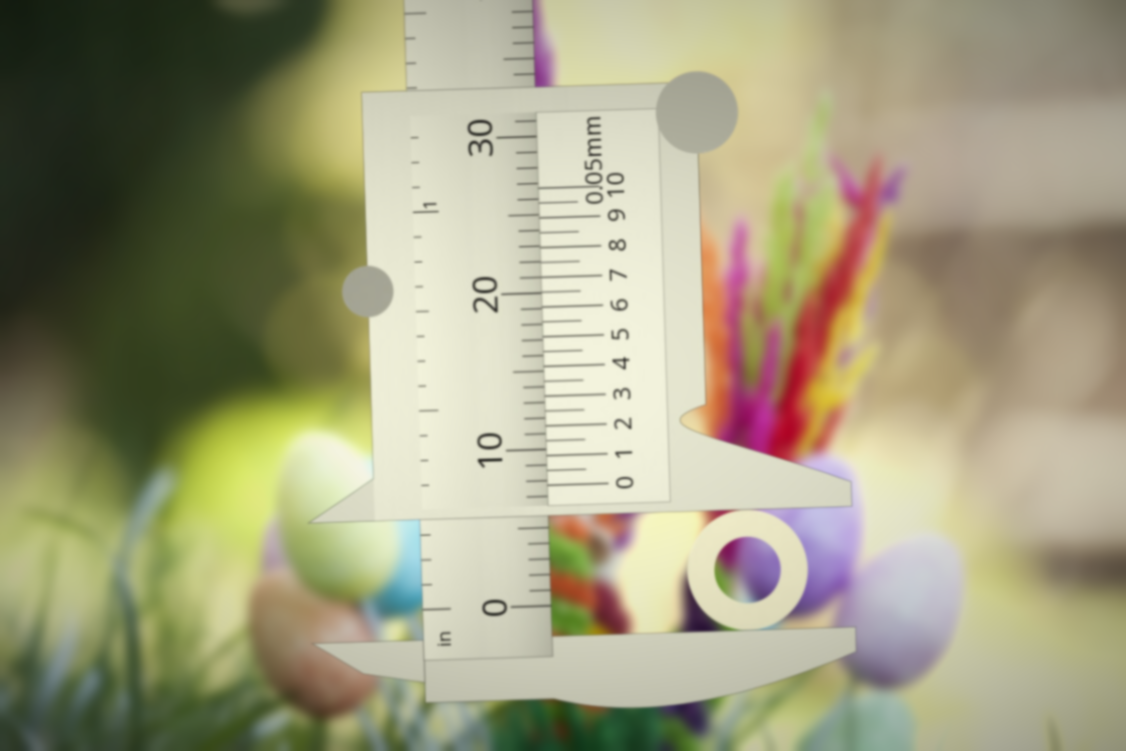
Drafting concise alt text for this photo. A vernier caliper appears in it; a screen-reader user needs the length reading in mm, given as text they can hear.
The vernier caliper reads 7.7 mm
